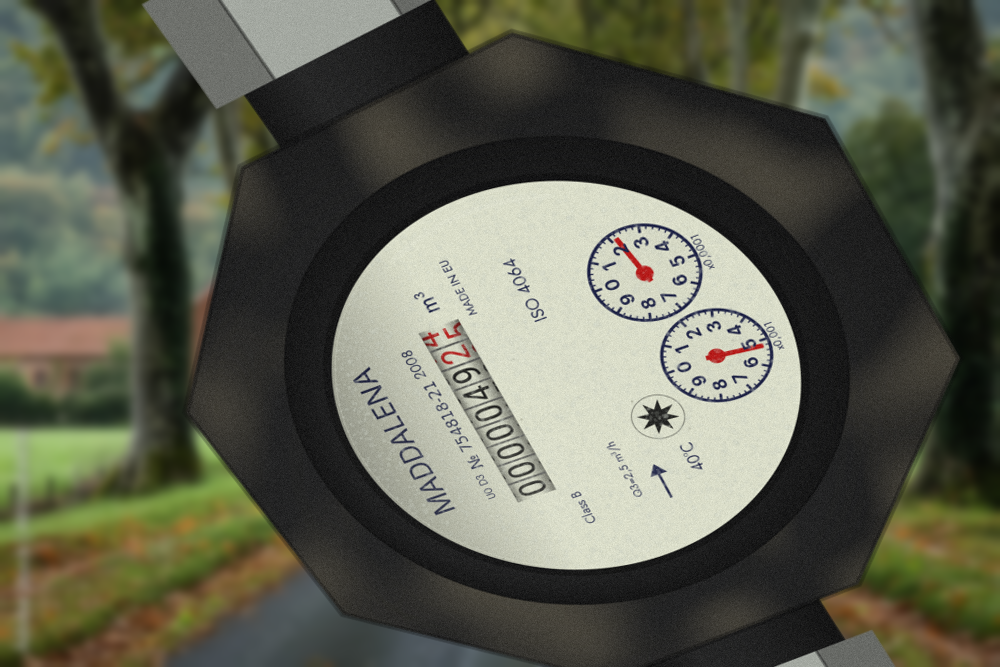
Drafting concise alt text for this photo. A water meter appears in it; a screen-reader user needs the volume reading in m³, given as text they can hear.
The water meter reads 49.2452 m³
